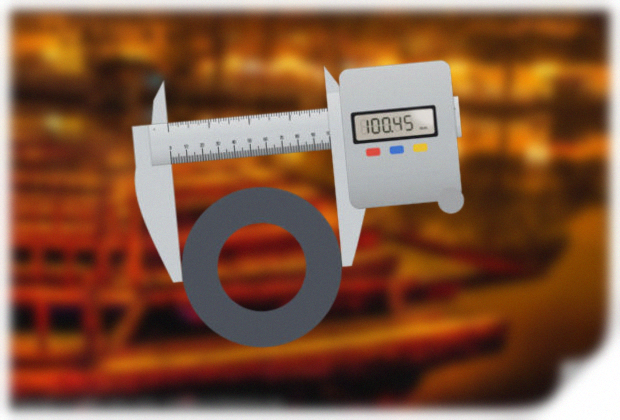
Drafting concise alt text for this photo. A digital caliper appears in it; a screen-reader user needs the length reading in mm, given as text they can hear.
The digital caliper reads 100.45 mm
